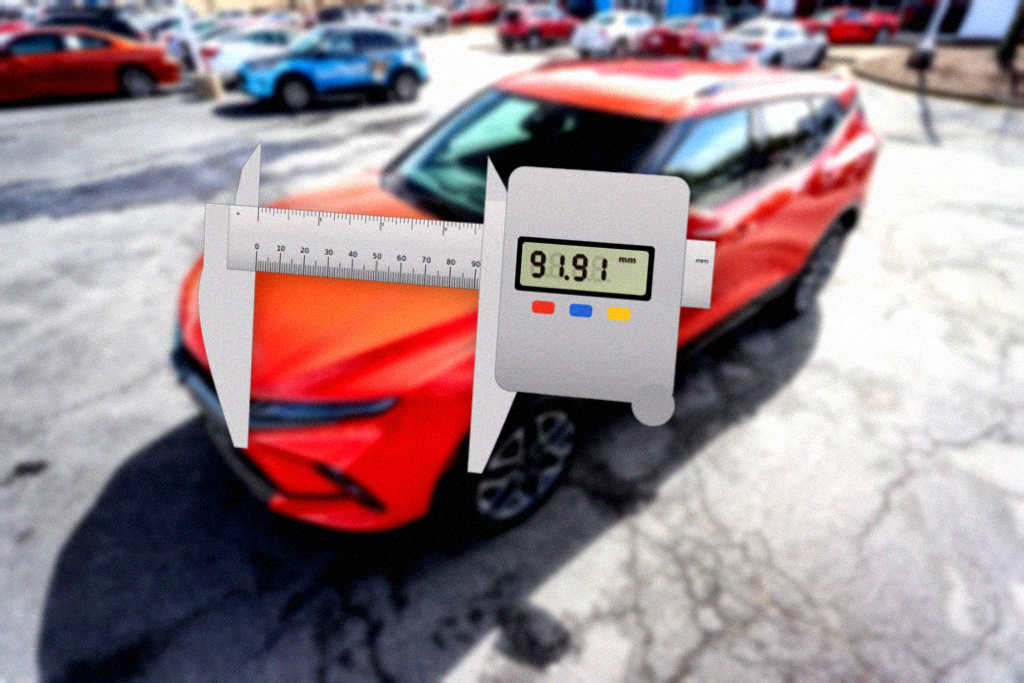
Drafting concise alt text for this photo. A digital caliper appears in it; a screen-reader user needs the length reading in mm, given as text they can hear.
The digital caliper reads 91.91 mm
